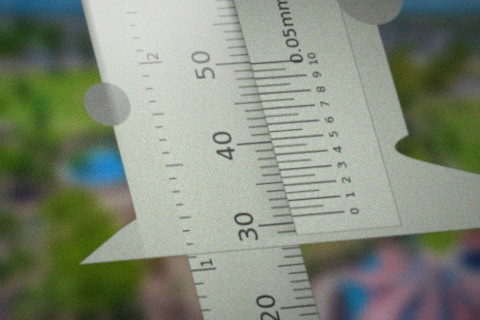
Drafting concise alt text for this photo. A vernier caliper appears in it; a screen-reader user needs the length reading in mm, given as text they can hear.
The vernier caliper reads 30.8 mm
